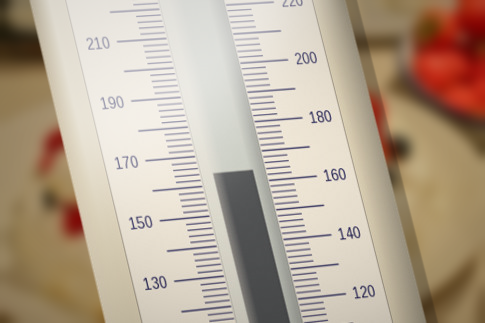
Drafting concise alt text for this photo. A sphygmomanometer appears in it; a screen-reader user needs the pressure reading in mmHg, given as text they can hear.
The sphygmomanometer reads 164 mmHg
